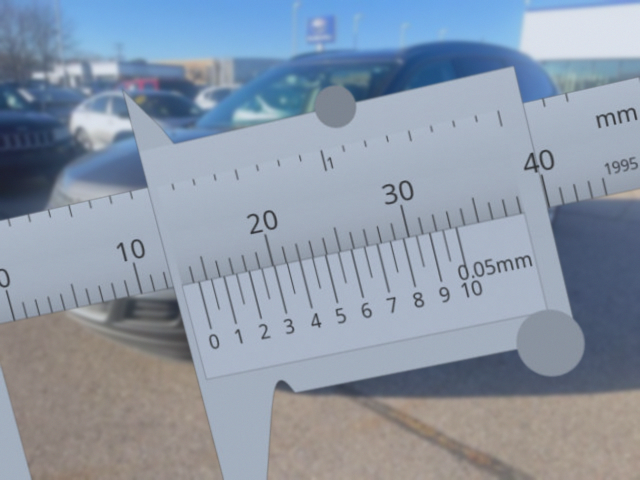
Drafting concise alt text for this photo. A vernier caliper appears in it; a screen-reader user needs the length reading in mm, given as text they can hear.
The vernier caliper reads 14.4 mm
